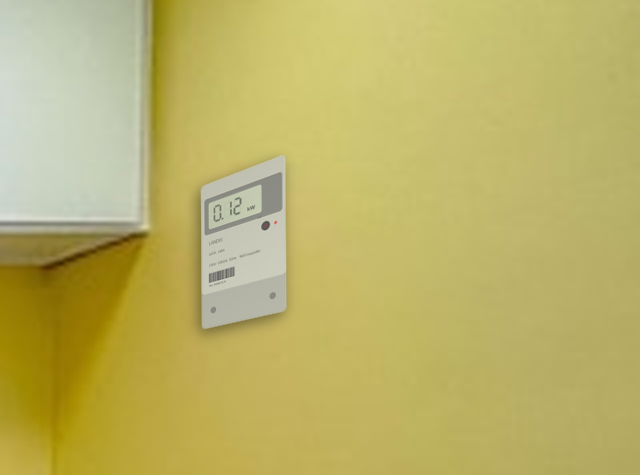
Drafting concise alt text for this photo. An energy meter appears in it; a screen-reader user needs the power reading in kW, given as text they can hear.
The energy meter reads 0.12 kW
